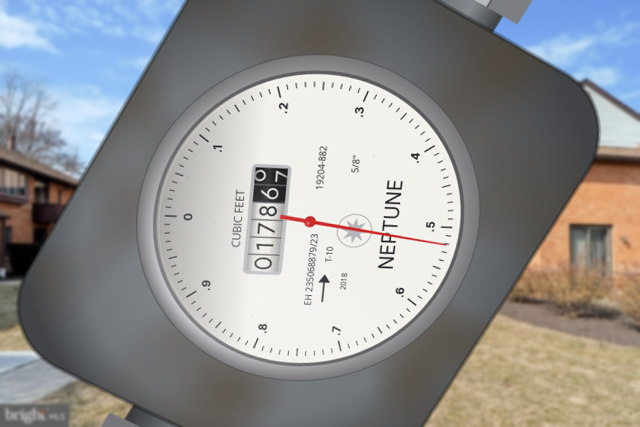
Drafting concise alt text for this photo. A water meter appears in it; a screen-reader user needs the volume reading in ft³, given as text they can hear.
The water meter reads 17866.52 ft³
